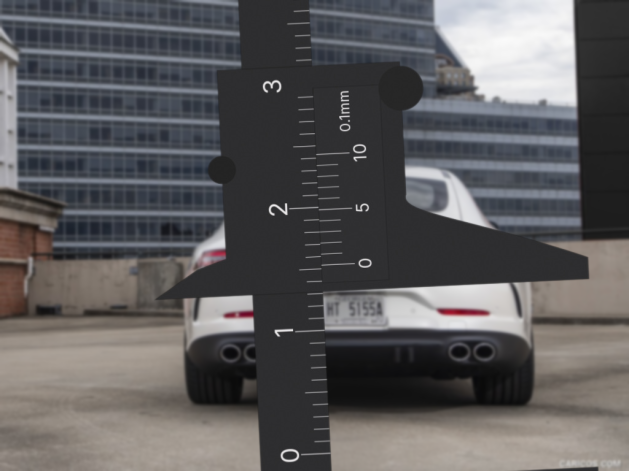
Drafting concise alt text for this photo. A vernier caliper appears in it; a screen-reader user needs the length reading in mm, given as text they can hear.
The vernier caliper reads 15.3 mm
